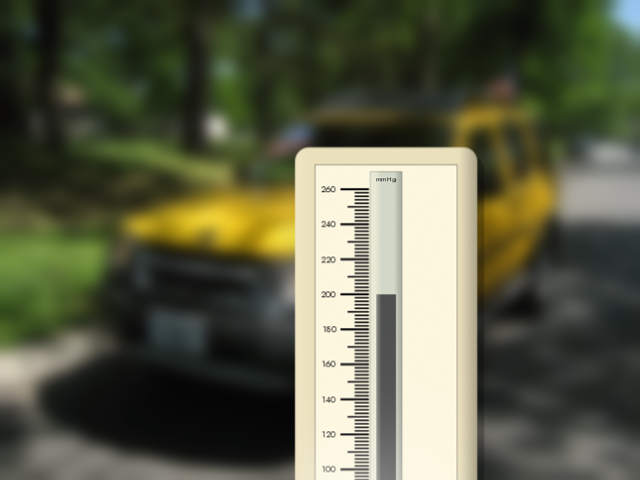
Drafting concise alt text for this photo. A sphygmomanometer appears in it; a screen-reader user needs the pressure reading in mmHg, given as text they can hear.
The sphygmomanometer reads 200 mmHg
